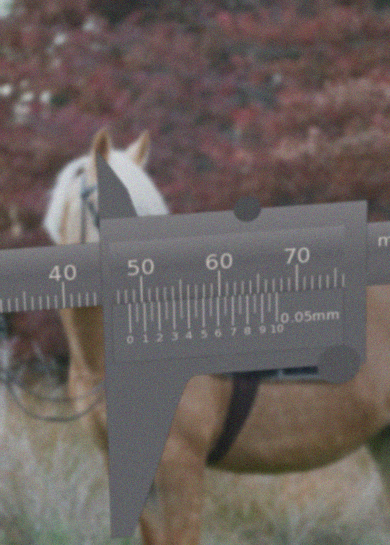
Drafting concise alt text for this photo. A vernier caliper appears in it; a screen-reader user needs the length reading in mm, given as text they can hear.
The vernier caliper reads 48.4 mm
